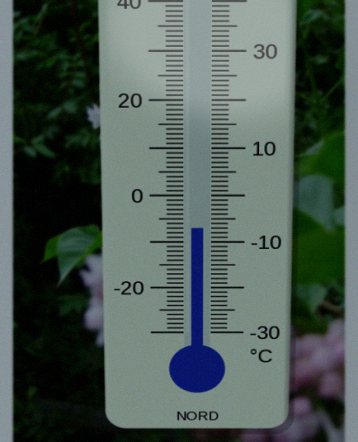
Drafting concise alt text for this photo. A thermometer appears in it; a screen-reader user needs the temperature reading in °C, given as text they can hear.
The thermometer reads -7 °C
